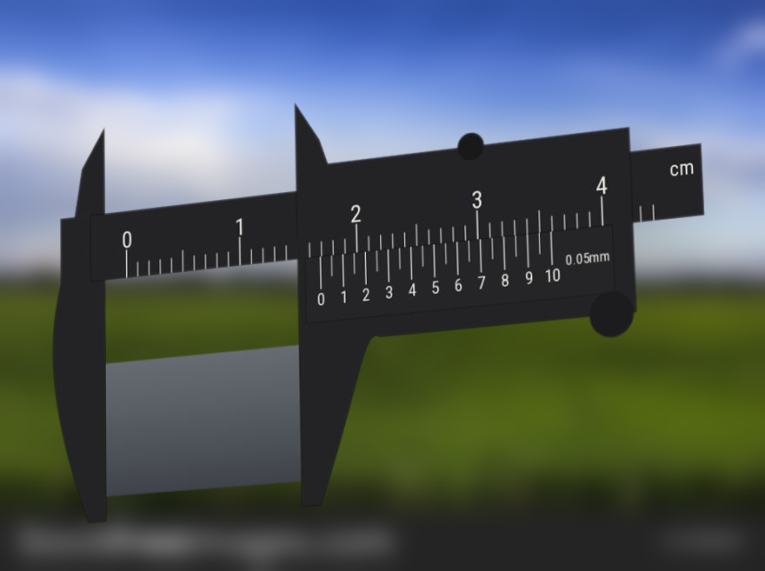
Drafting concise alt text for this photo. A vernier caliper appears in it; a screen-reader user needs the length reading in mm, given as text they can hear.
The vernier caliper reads 16.9 mm
